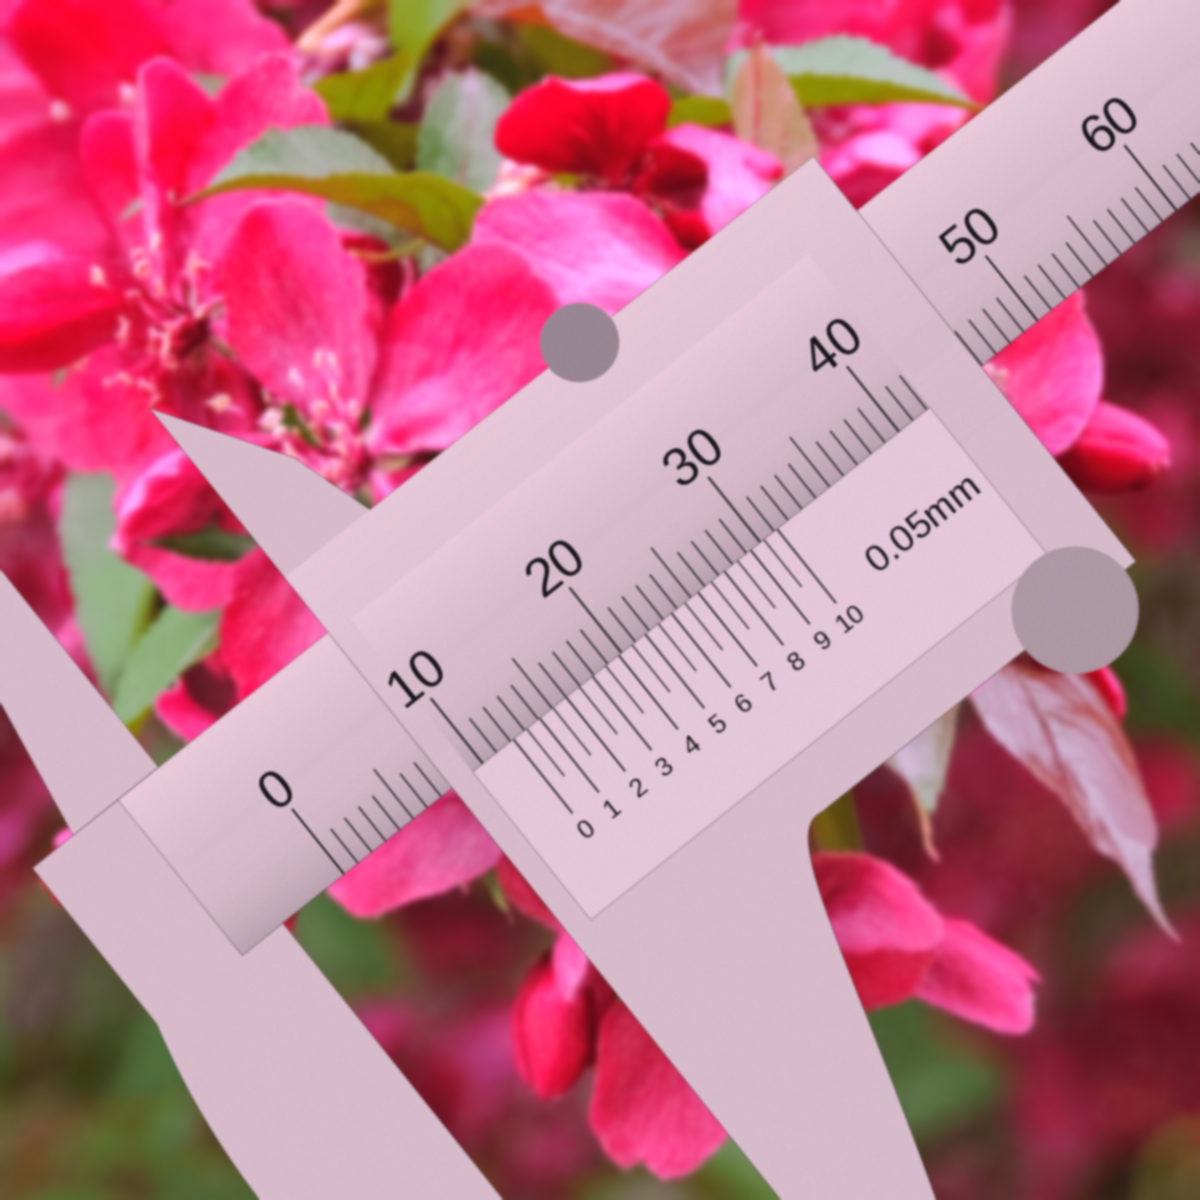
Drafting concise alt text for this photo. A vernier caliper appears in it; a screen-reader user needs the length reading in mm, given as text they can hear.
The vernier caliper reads 12.2 mm
